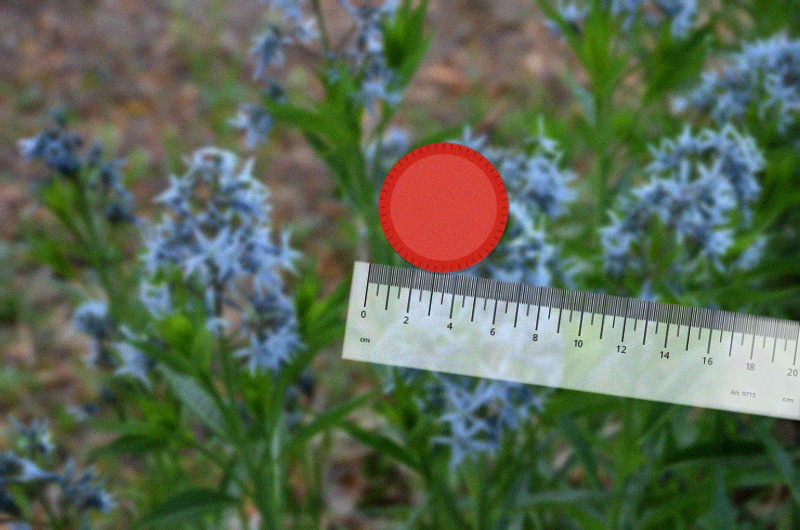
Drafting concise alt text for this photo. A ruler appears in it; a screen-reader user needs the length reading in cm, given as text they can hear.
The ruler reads 6 cm
